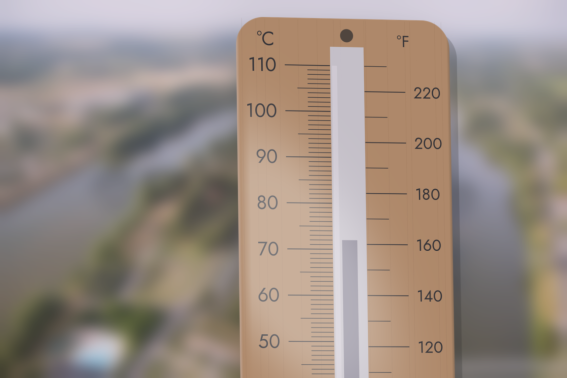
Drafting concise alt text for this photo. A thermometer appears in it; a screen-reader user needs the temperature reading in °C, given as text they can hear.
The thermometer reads 72 °C
